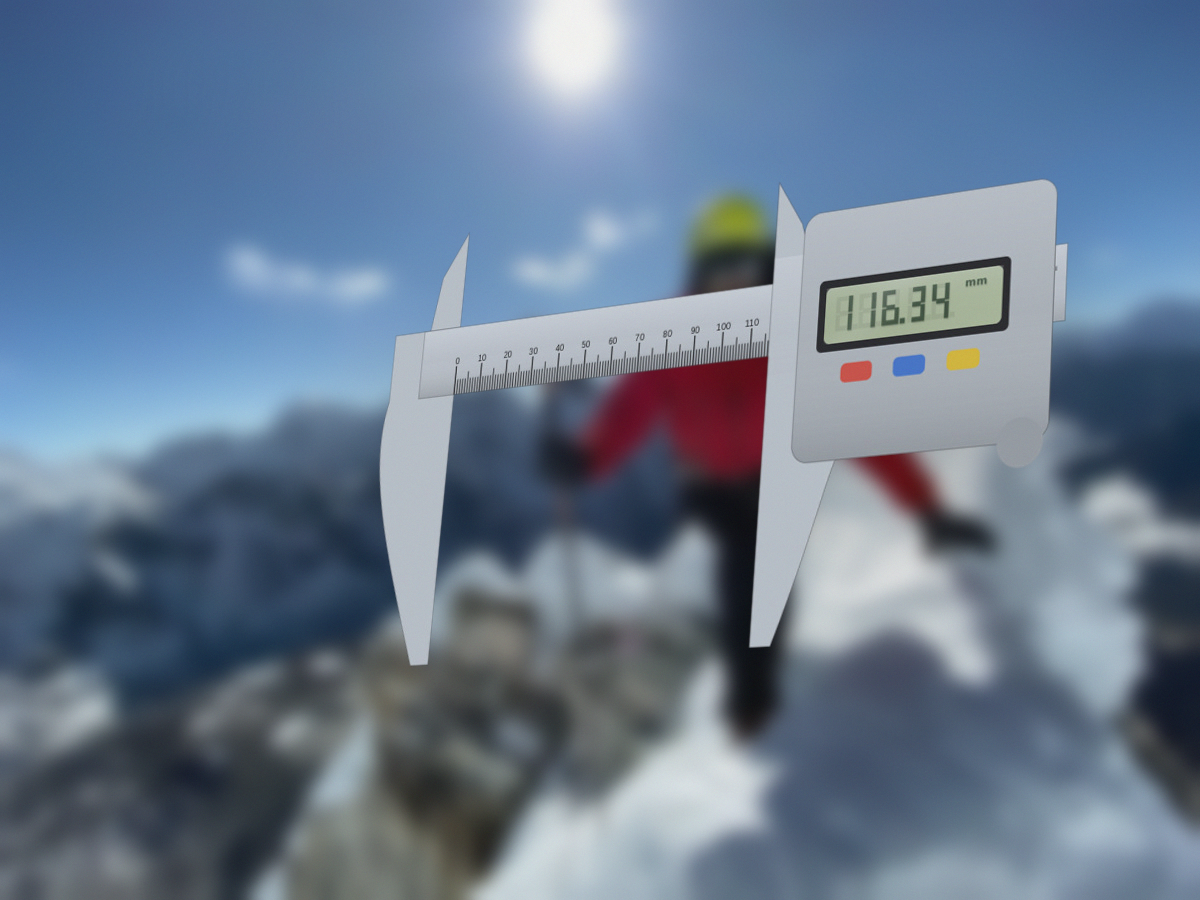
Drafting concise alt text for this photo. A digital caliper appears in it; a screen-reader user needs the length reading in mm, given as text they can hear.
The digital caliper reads 116.34 mm
